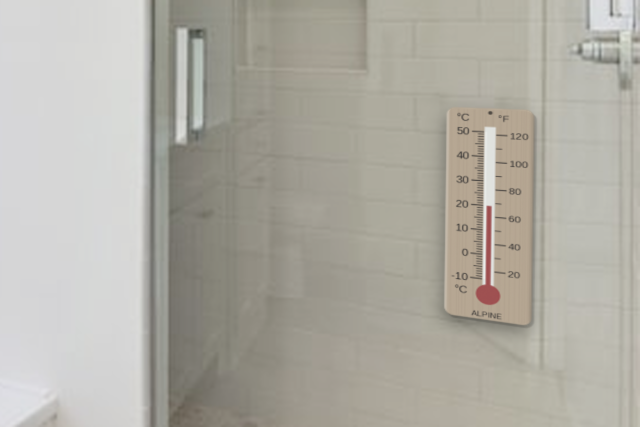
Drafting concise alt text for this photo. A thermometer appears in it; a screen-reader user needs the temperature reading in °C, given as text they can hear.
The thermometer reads 20 °C
